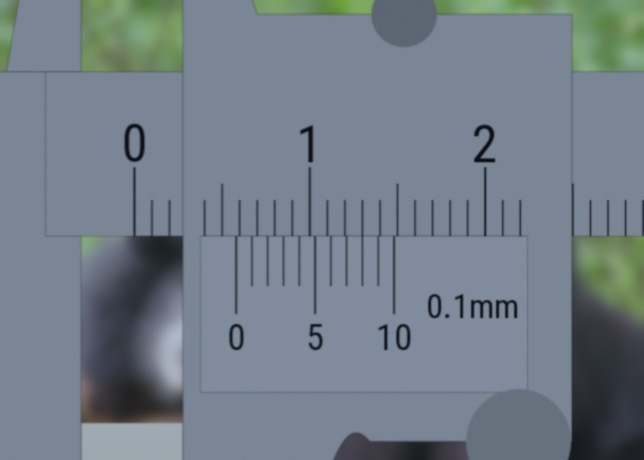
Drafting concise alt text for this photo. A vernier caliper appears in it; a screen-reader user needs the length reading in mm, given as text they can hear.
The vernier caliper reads 5.8 mm
